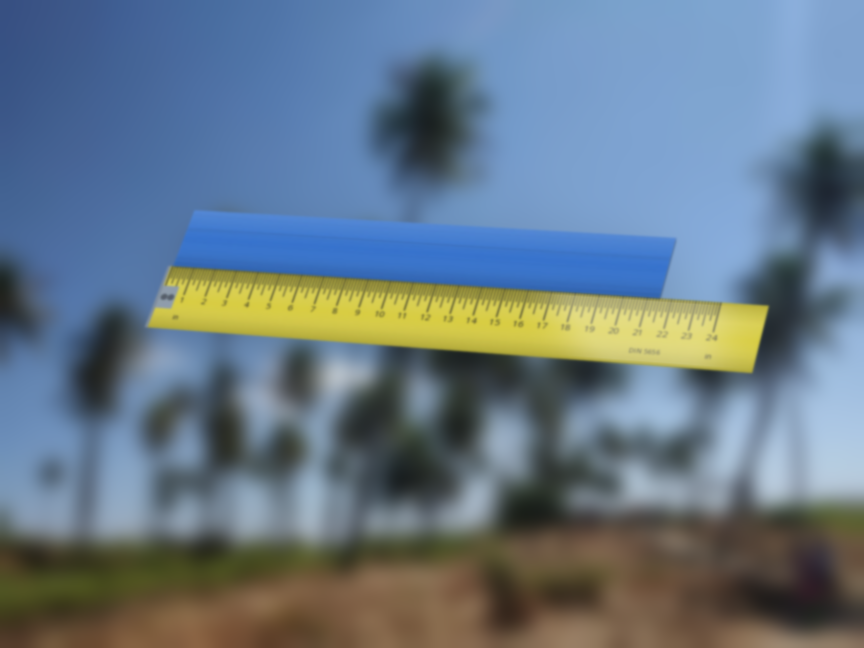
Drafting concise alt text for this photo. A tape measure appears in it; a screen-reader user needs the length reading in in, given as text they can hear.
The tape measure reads 21.5 in
